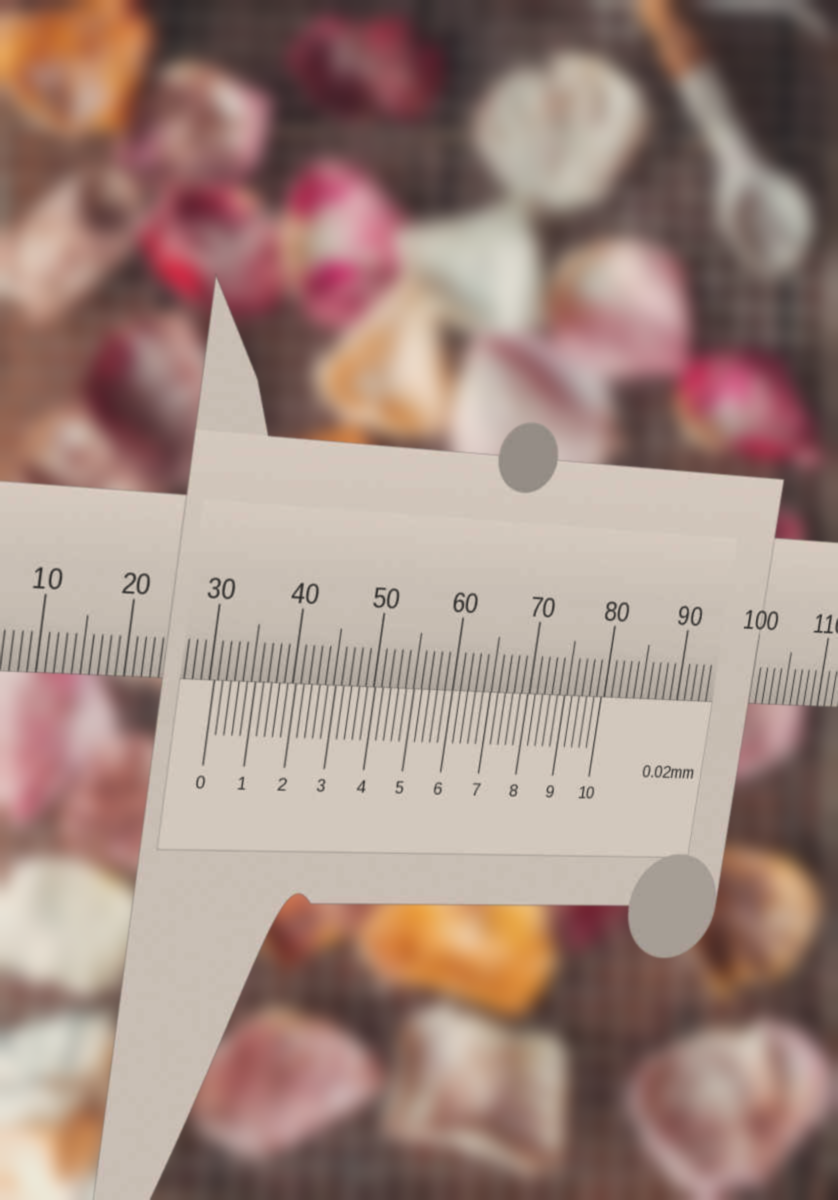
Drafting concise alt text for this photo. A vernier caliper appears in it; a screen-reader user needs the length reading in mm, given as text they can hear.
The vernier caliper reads 30.6 mm
